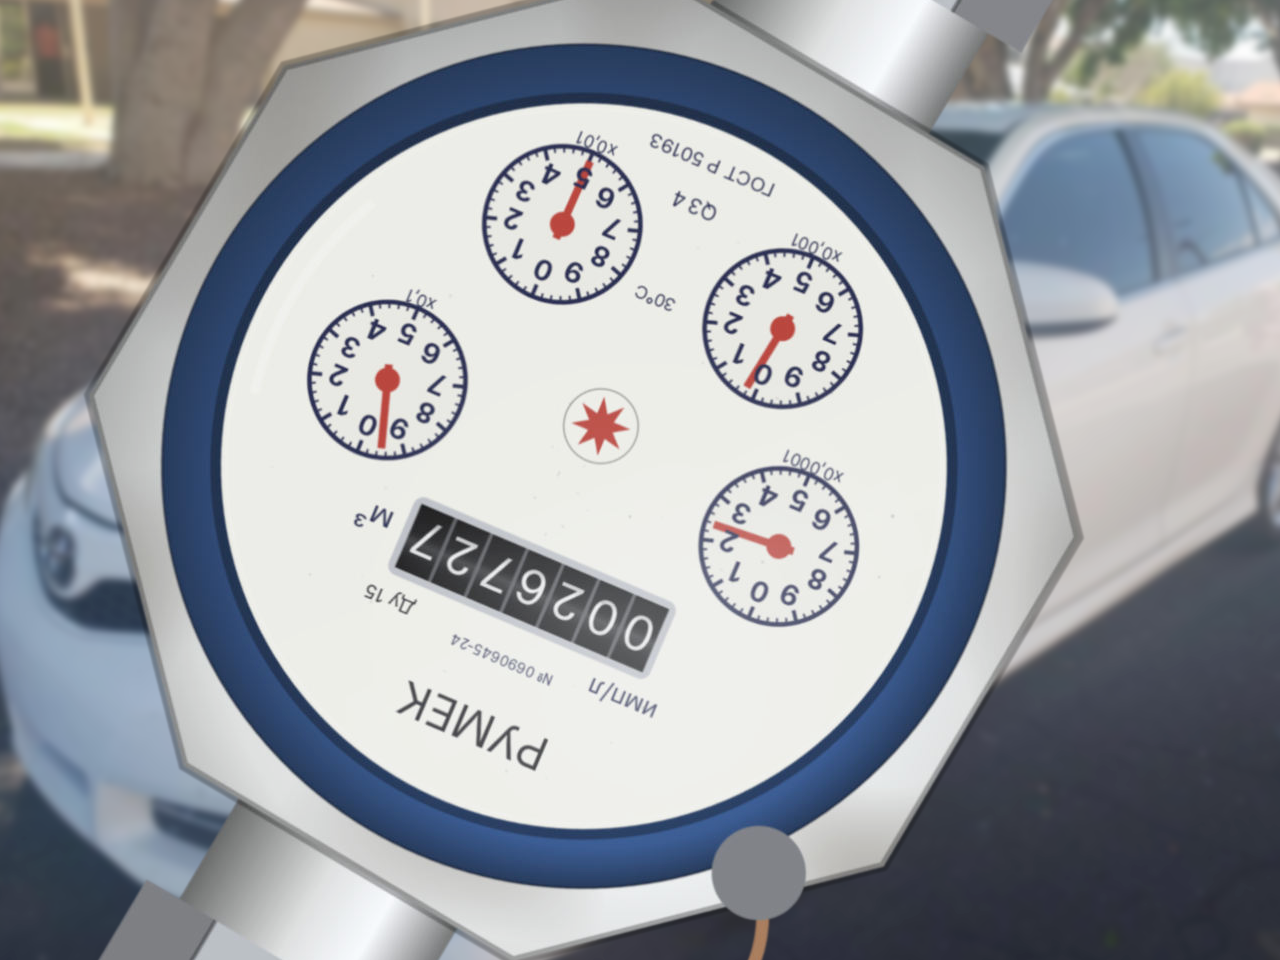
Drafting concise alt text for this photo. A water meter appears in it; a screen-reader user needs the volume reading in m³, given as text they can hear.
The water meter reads 26726.9502 m³
